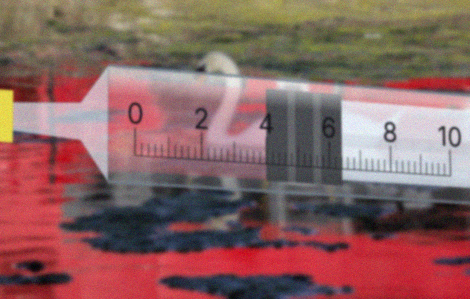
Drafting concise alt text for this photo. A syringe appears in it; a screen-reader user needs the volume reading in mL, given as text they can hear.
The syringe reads 4 mL
